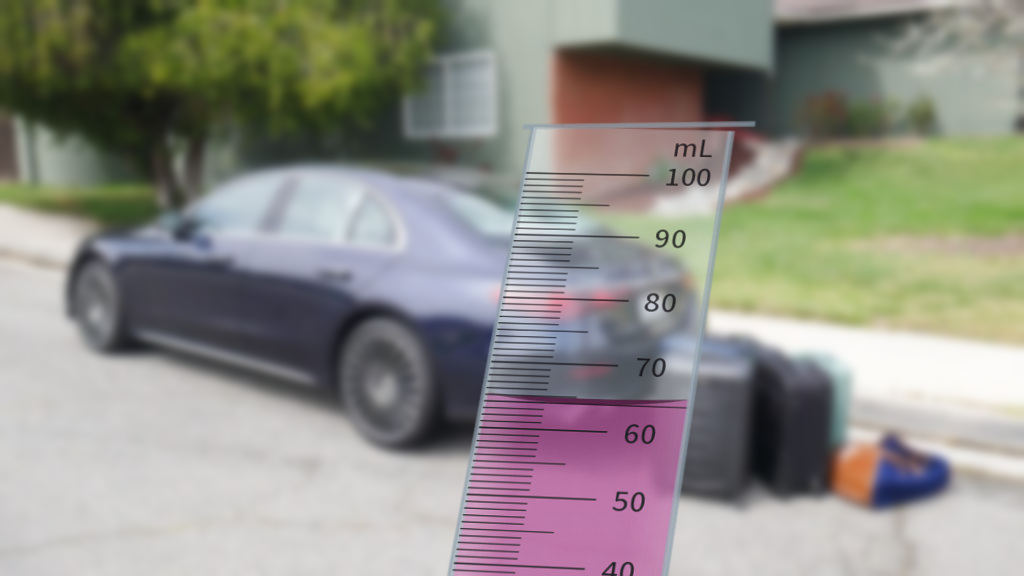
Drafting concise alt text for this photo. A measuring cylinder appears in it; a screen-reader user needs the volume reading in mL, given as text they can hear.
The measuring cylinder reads 64 mL
